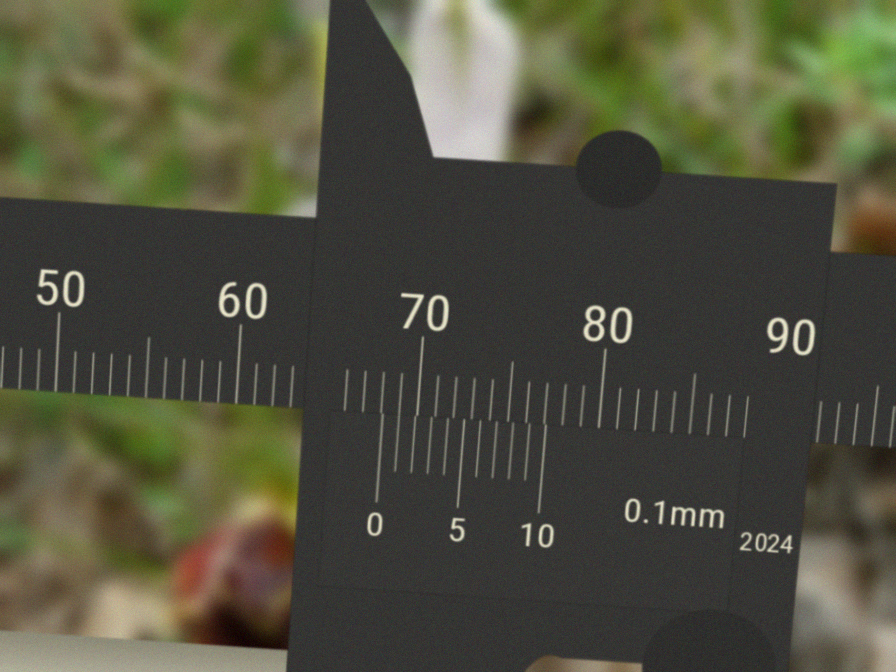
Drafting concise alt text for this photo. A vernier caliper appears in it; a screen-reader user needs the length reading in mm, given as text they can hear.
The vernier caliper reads 68.1 mm
